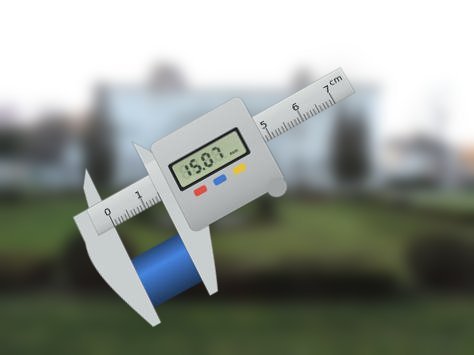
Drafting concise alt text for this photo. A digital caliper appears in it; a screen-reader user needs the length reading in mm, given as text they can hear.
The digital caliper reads 15.07 mm
